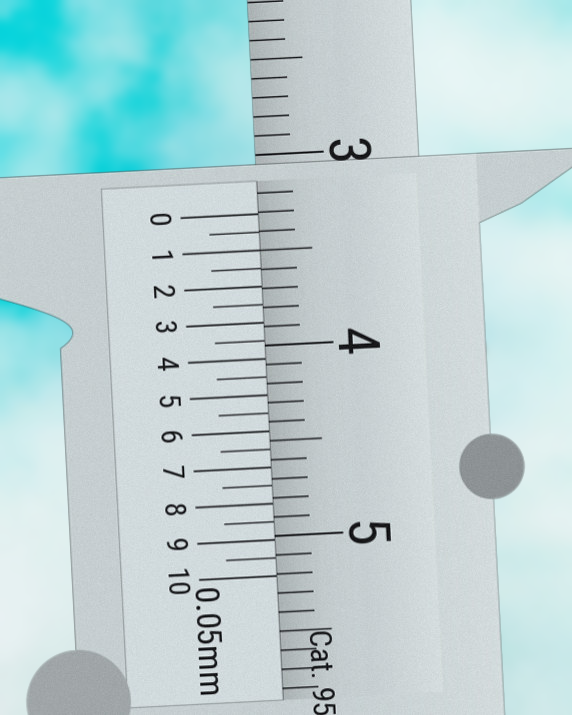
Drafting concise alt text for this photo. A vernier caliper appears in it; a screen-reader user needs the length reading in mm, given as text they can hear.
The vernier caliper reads 33.1 mm
